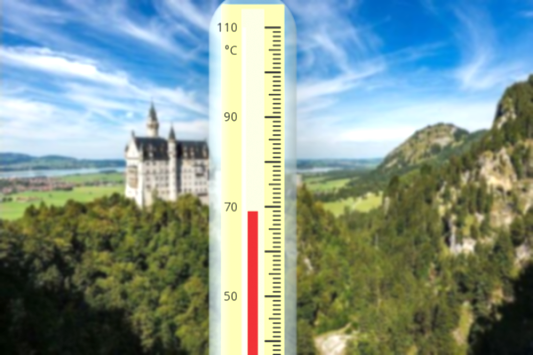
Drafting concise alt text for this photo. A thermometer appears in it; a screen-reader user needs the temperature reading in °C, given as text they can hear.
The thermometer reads 69 °C
